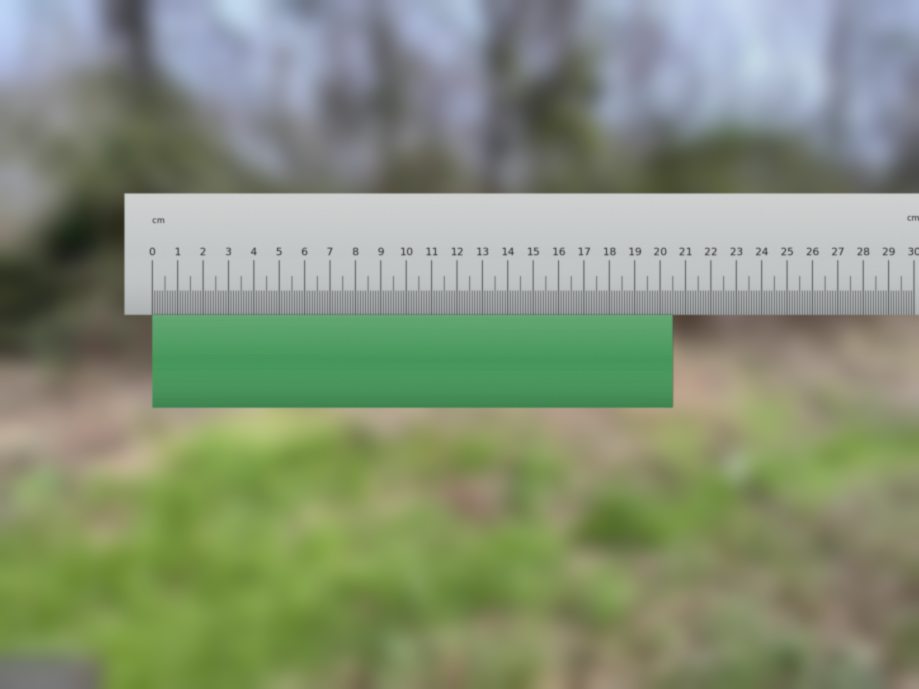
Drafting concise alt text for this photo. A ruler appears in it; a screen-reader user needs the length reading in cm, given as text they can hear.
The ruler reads 20.5 cm
